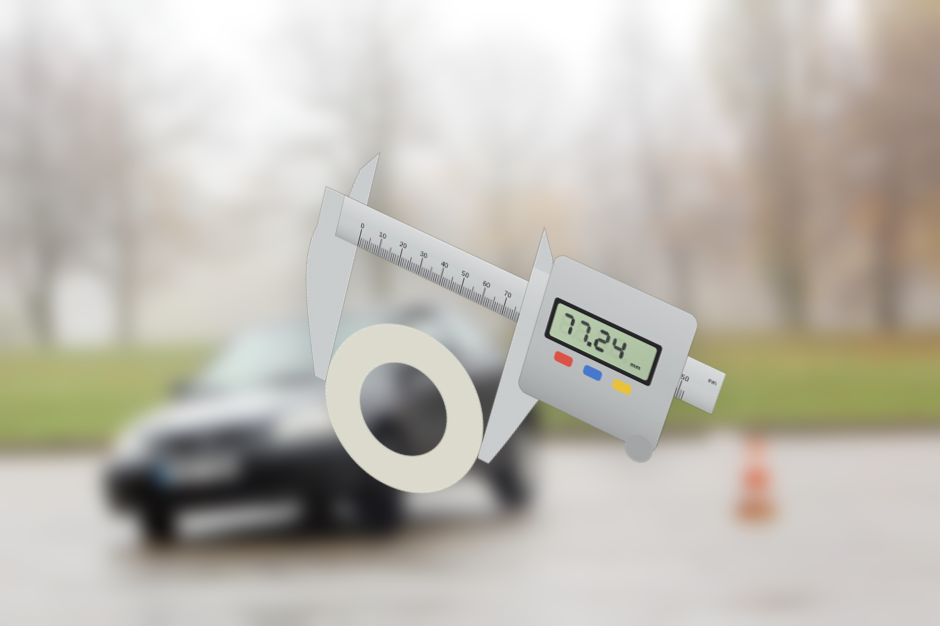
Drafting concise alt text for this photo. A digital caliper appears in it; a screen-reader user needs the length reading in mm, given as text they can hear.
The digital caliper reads 77.24 mm
